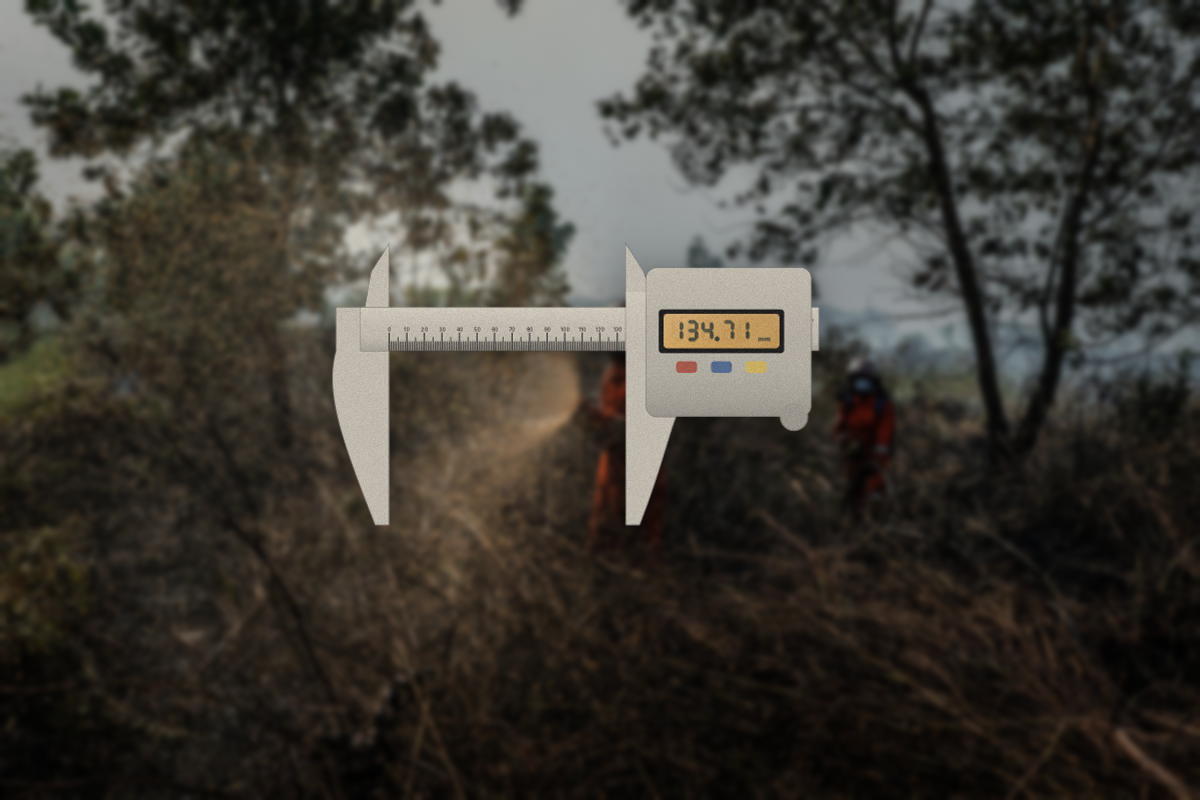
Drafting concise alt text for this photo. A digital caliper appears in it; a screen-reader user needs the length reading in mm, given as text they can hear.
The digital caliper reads 134.71 mm
